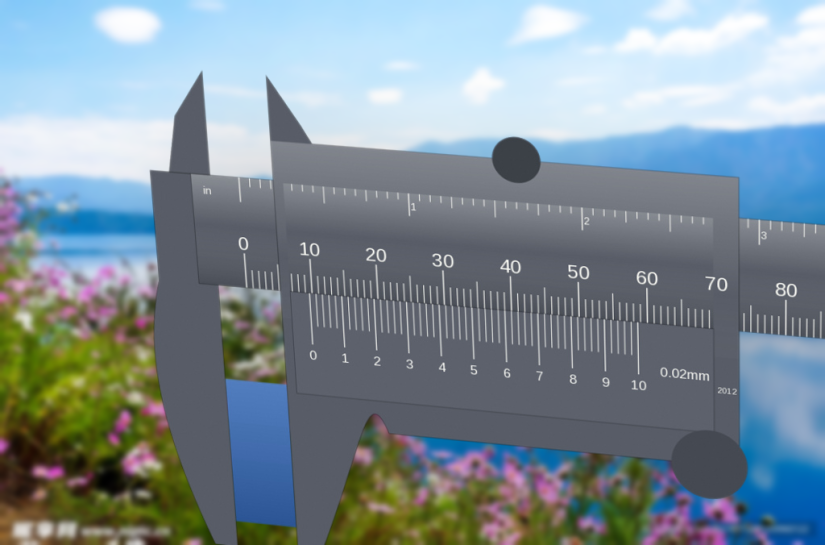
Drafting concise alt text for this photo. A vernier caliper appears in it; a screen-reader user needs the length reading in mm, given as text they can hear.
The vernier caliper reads 9.6 mm
